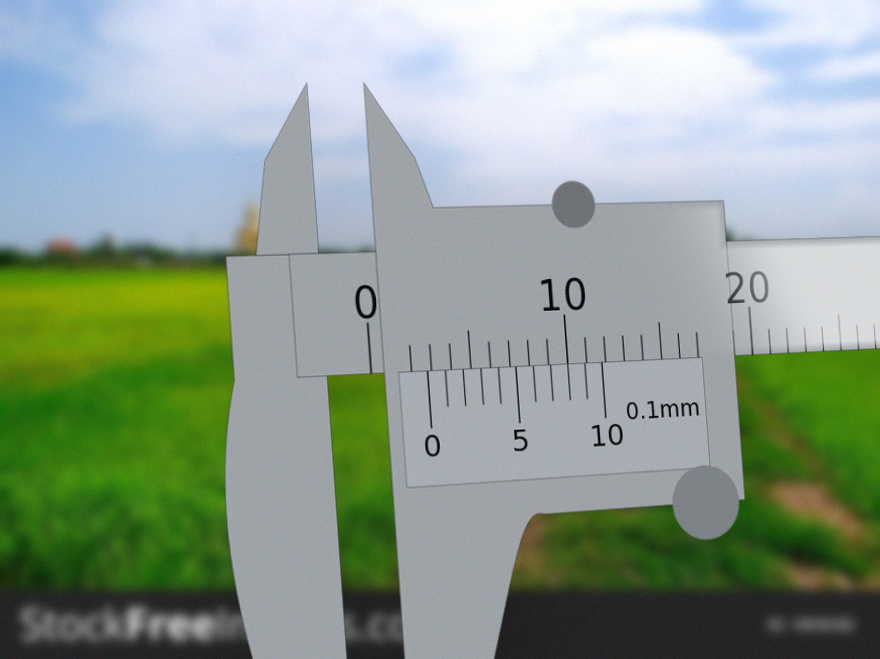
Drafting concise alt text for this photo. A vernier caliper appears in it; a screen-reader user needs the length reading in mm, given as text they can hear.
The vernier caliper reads 2.8 mm
